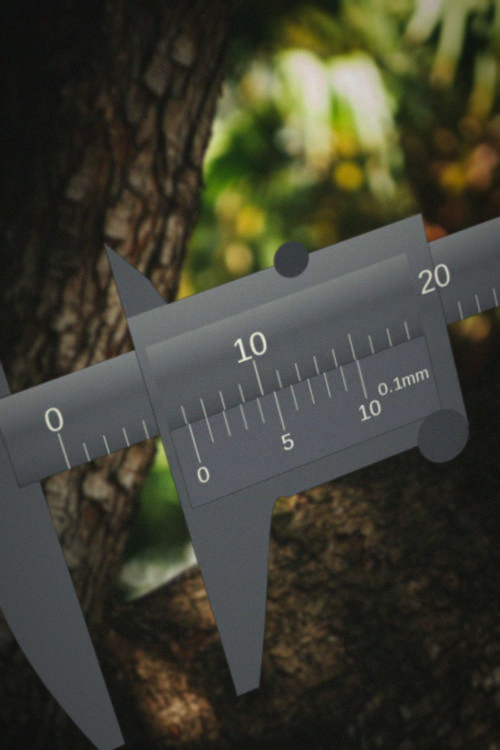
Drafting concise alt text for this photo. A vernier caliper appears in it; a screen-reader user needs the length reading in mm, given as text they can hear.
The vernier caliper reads 6.1 mm
